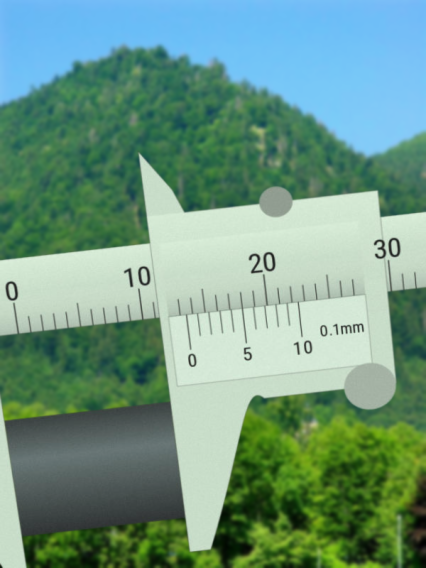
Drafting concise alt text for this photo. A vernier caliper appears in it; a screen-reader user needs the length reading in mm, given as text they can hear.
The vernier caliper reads 13.5 mm
